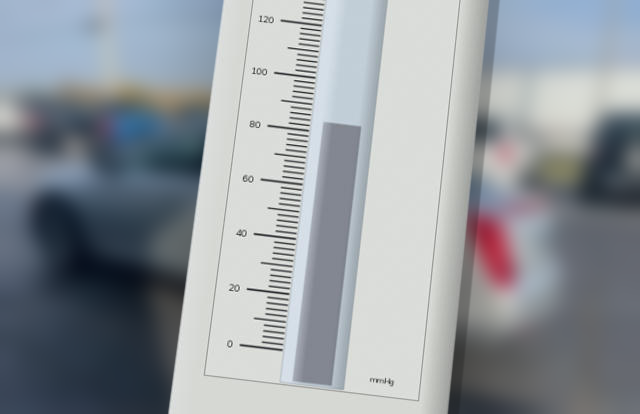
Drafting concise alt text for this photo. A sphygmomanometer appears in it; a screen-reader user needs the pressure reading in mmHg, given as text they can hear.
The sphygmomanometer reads 84 mmHg
